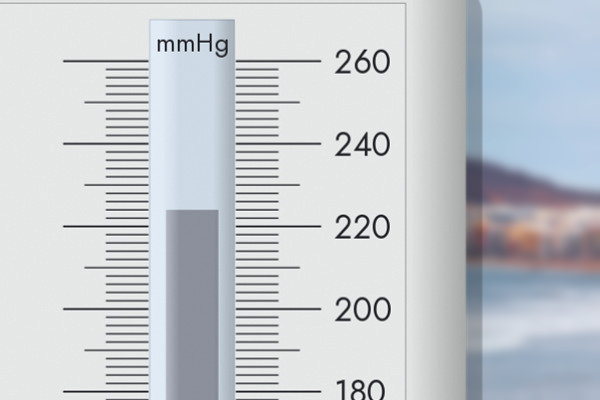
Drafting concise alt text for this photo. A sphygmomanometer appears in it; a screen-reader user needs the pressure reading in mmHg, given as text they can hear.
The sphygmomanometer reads 224 mmHg
